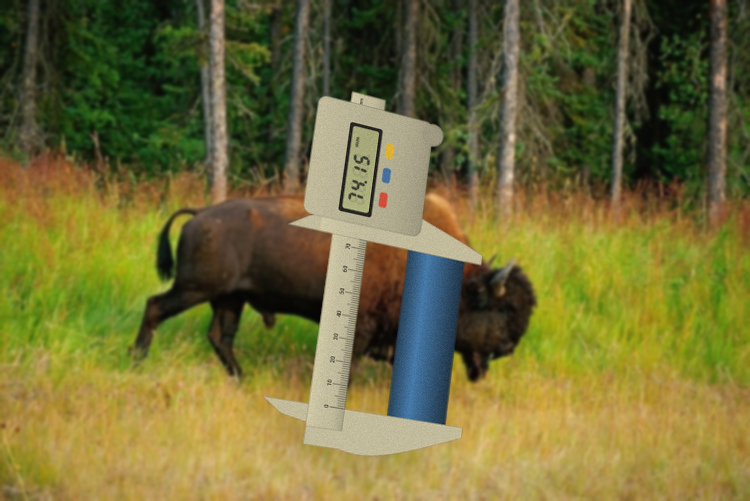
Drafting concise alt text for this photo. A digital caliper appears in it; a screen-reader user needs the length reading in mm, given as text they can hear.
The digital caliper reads 74.15 mm
